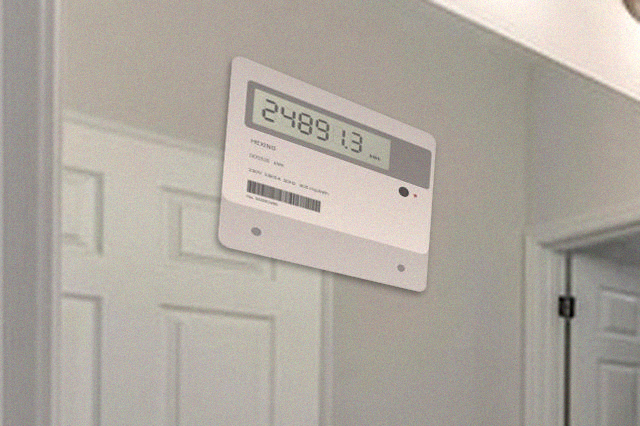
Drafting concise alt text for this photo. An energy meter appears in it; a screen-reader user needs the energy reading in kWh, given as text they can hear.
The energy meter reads 24891.3 kWh
